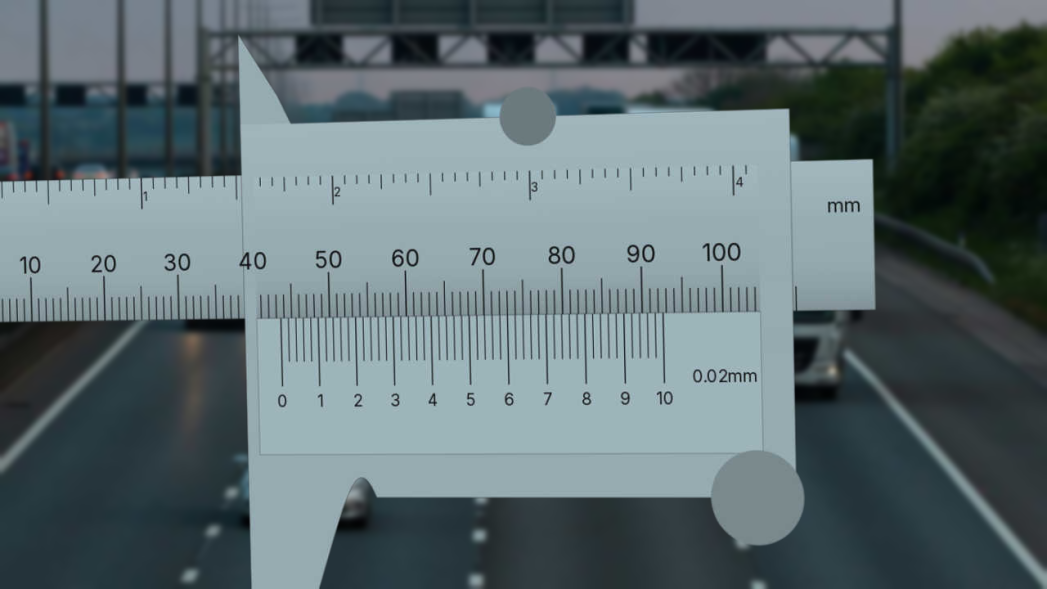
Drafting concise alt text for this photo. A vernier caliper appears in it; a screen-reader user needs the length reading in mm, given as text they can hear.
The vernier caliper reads 43.6 mm
